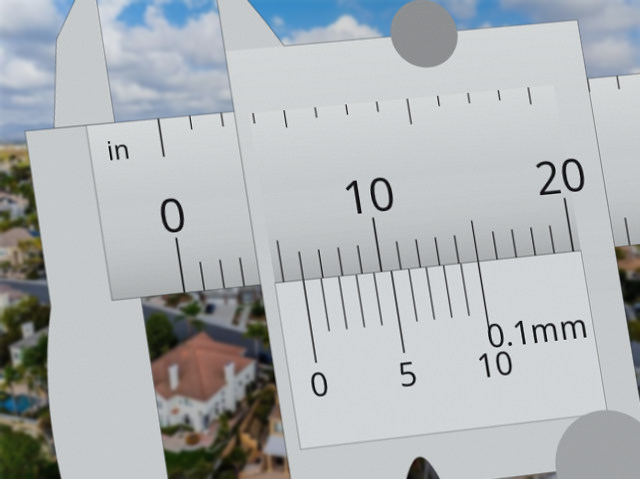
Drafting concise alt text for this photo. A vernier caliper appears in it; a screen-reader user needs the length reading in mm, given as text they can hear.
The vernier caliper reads 6.0 mm
